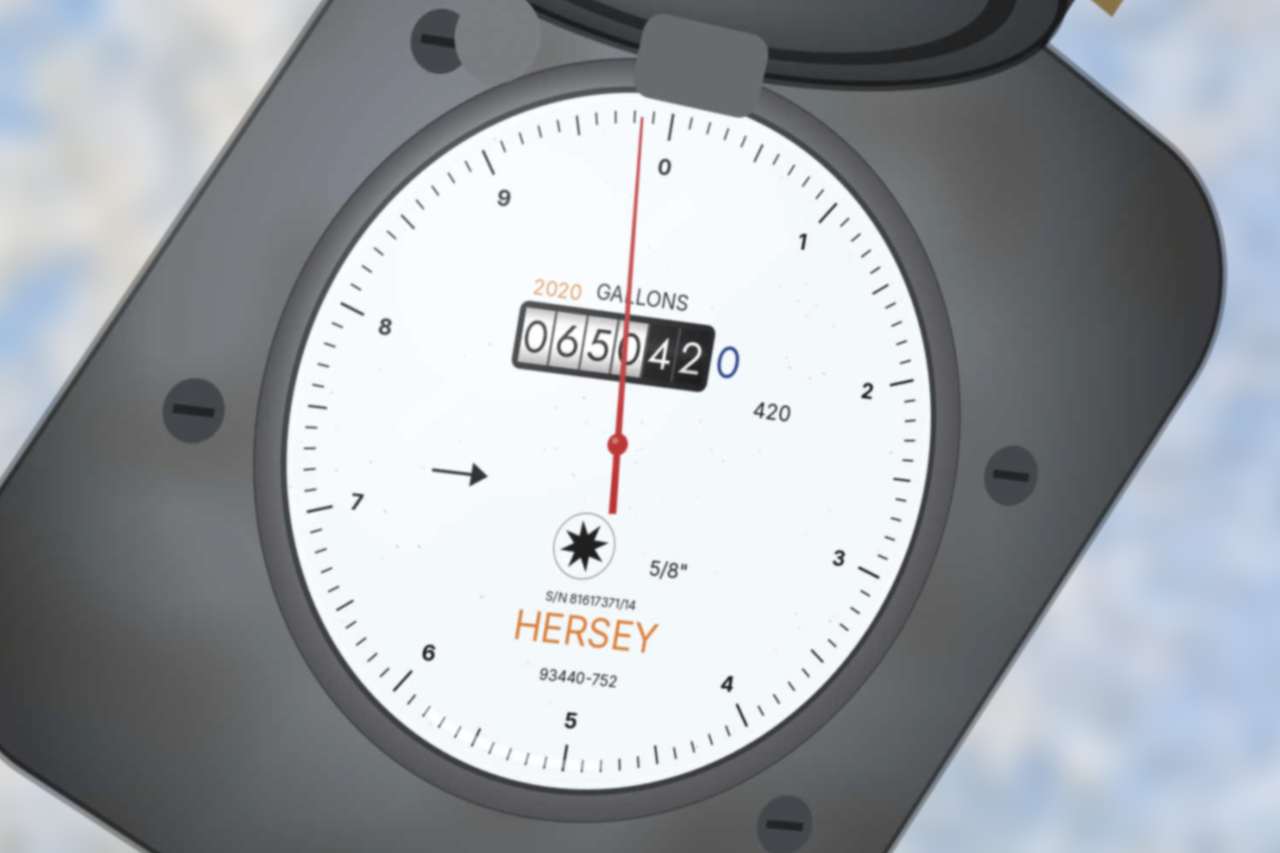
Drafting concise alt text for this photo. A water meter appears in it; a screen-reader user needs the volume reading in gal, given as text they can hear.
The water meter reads 650419.8 gal
